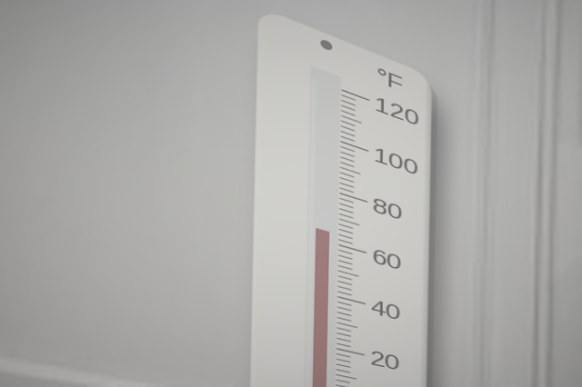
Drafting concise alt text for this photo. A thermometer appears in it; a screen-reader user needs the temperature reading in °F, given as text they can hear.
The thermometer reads 64 °F
